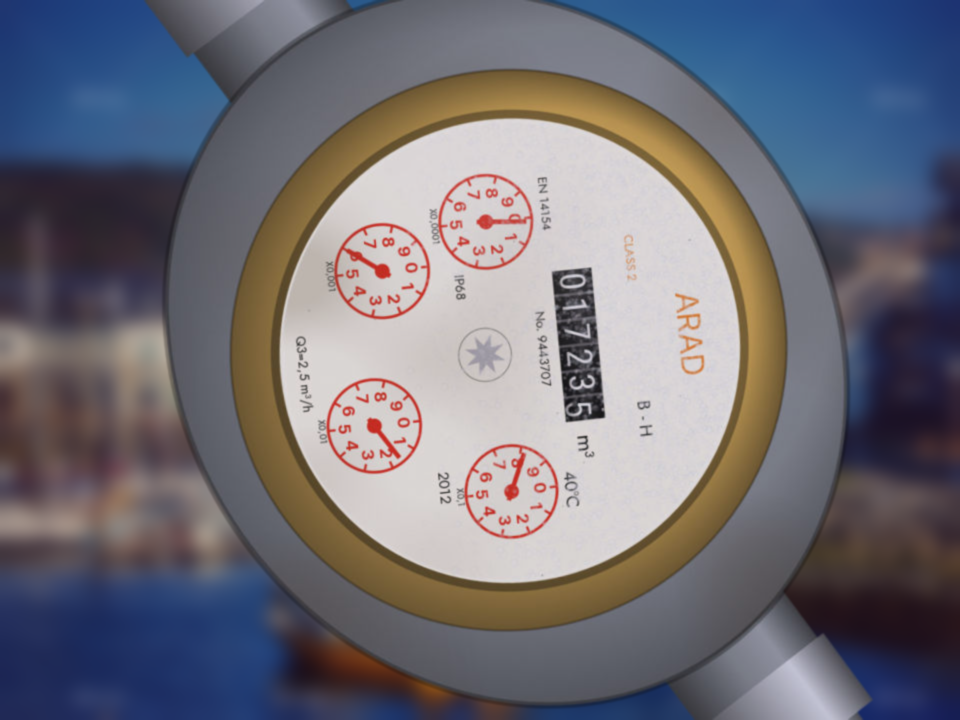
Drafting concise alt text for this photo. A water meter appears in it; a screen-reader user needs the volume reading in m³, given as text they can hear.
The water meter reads 17234.8160 m³
